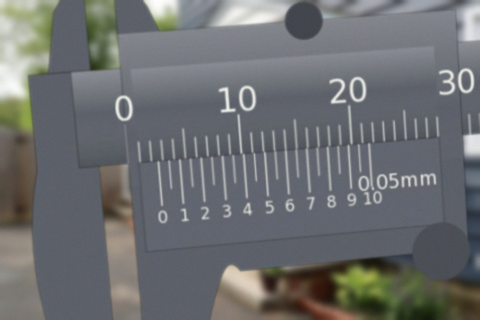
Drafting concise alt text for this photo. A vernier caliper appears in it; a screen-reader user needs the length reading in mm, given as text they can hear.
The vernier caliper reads 2.6 mm
